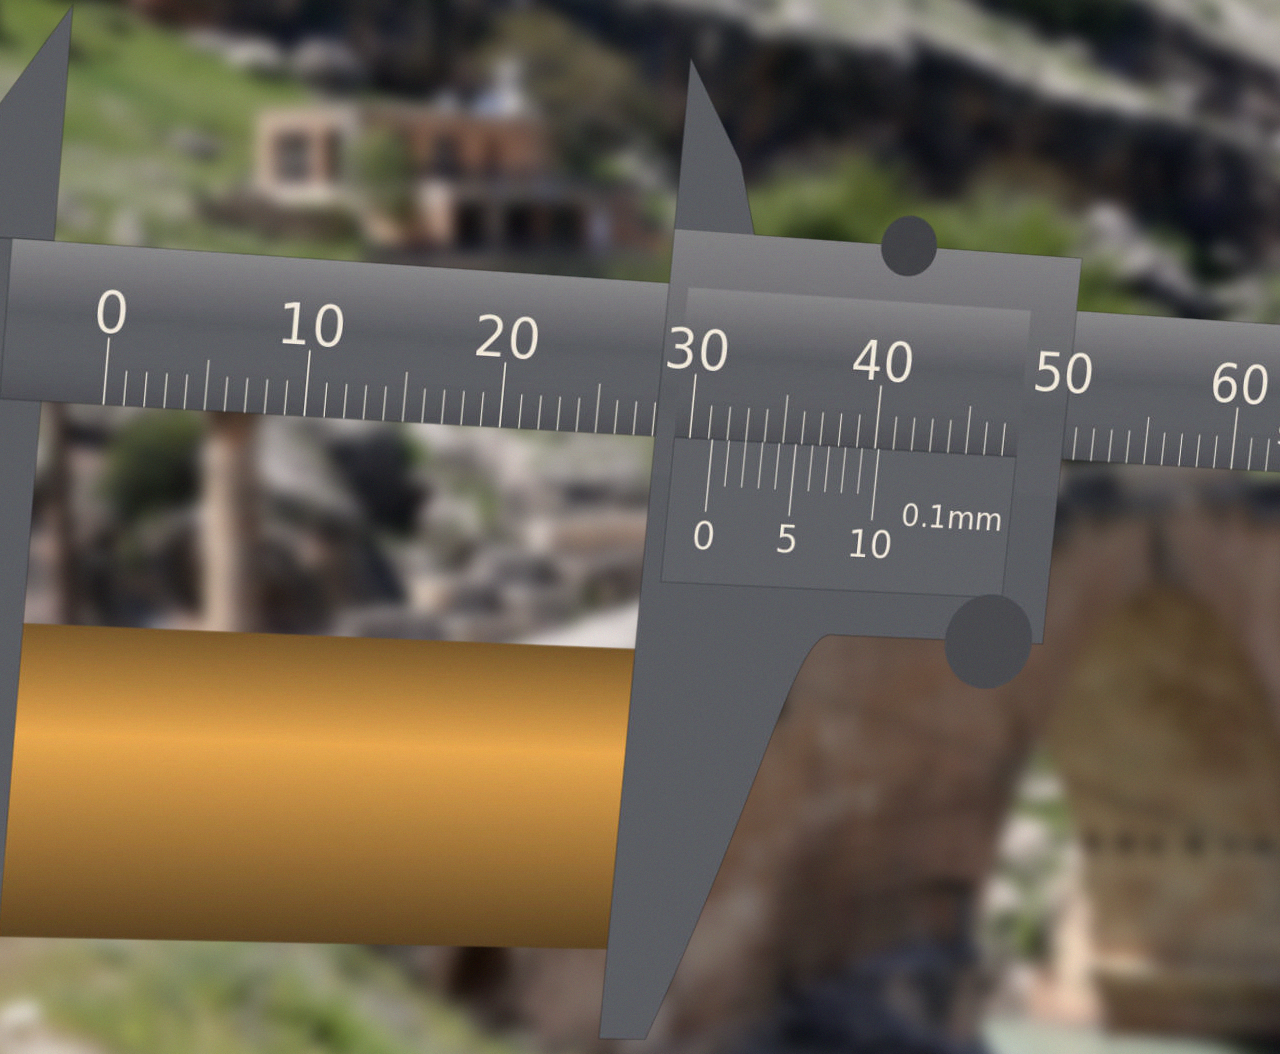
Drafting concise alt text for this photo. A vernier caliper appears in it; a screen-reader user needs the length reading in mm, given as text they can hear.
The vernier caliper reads 31.2 mm
